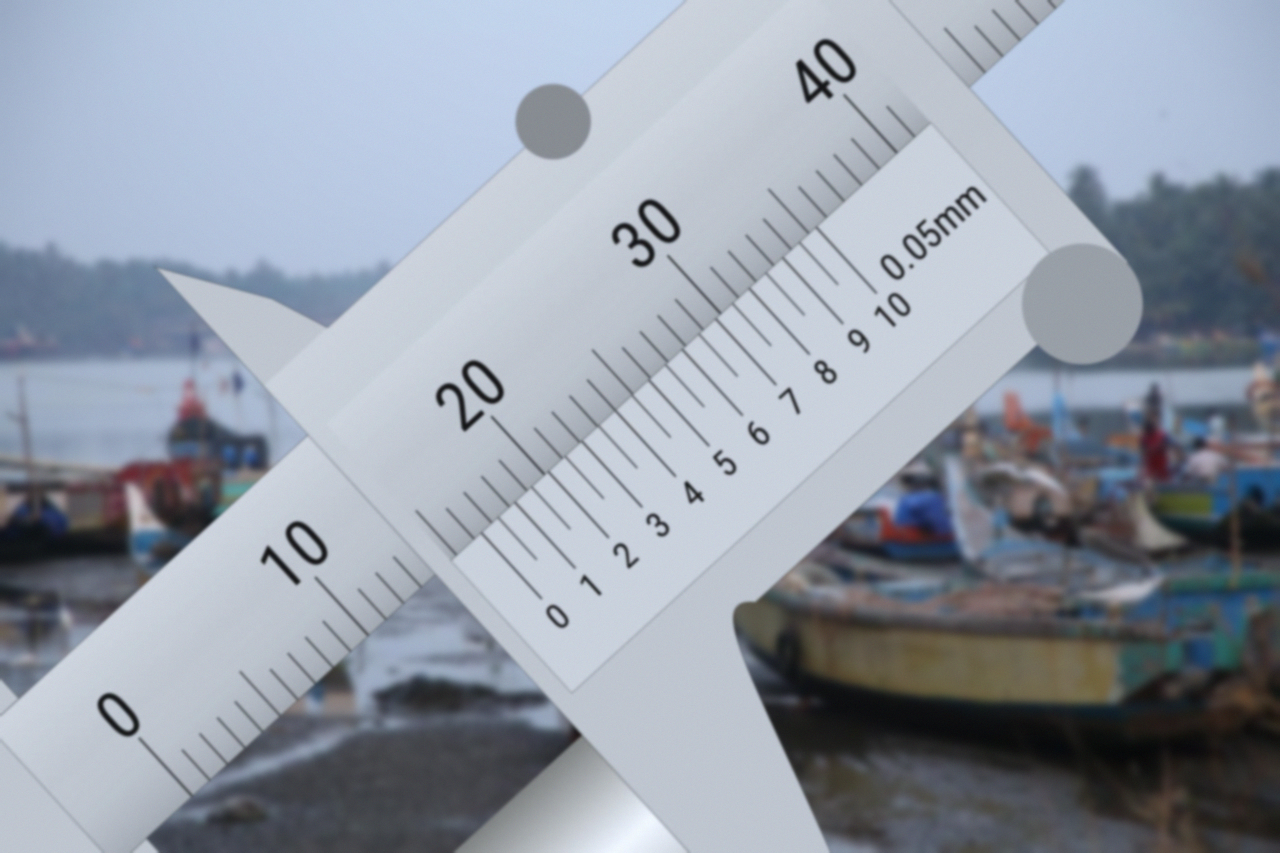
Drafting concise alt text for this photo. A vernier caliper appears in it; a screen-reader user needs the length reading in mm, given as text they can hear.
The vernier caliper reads 16.4 mm
